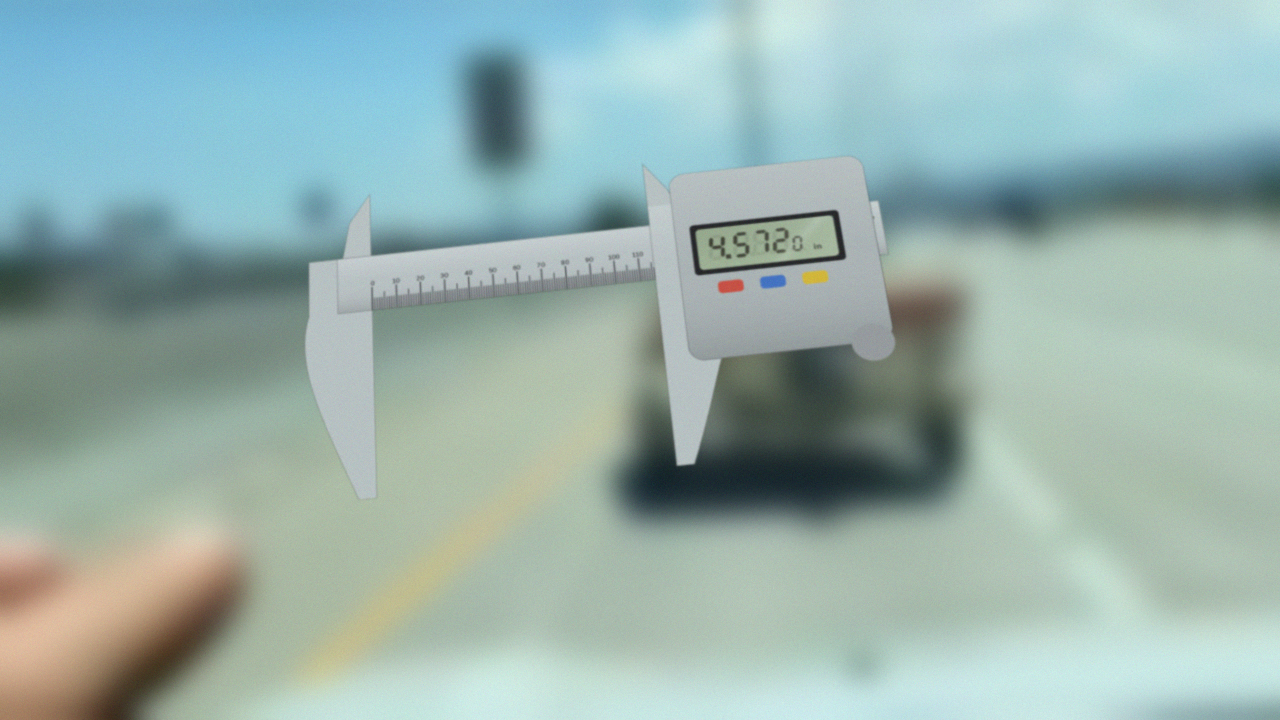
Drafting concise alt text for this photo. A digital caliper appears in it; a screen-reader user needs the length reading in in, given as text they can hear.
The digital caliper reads 4.5720 in
